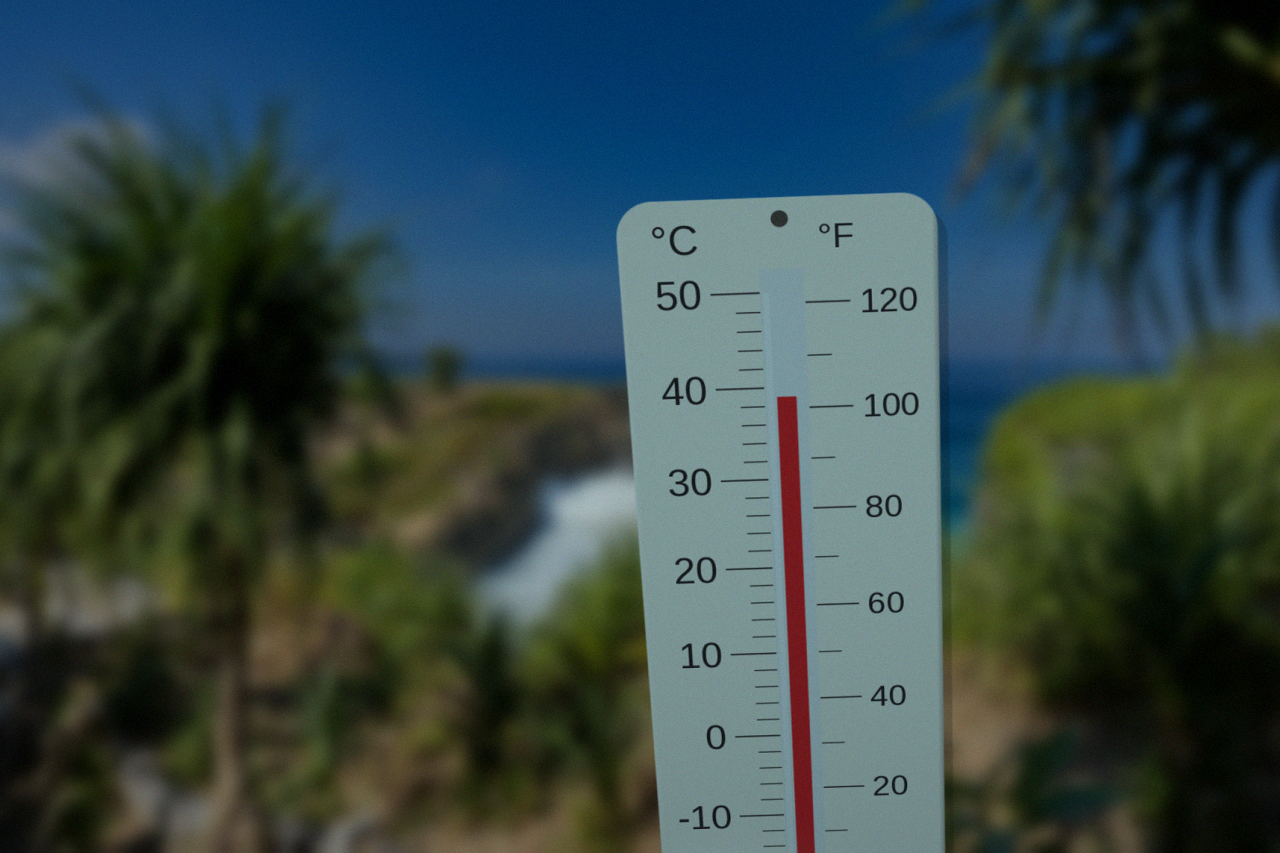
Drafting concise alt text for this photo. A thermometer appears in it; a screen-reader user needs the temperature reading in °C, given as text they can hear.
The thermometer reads 39 °C
